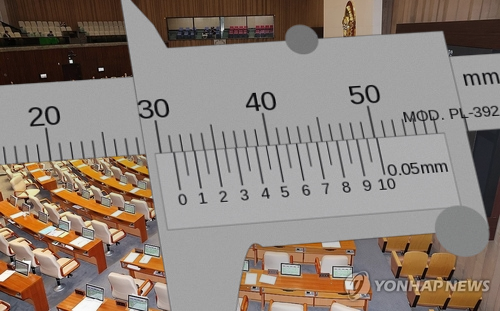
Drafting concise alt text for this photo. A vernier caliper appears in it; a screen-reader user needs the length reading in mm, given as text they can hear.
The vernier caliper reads 31.2 mm
